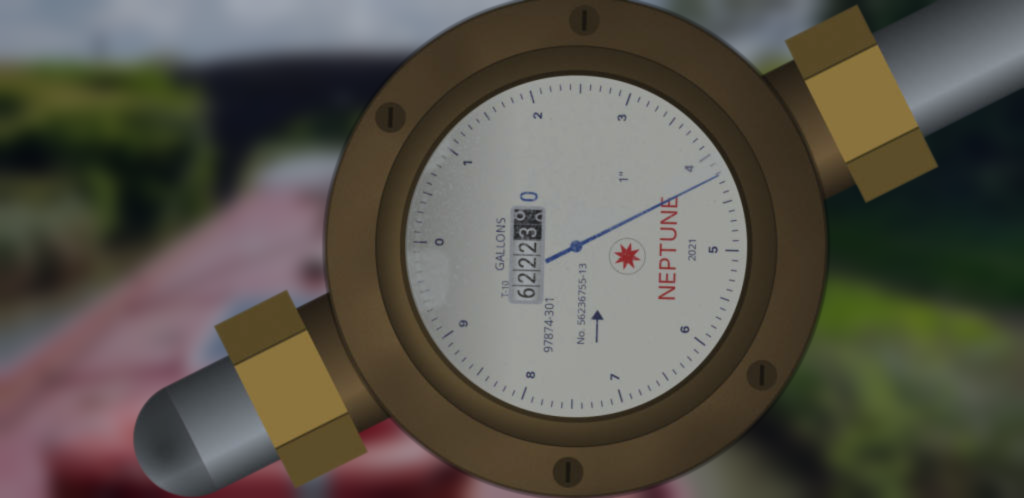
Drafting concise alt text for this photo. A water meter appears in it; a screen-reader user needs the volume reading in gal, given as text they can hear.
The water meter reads 6222384.2 gal
